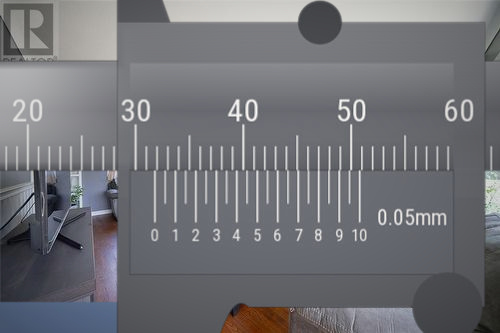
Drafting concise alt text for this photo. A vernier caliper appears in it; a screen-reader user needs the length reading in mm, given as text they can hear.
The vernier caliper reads 31.8 mm
